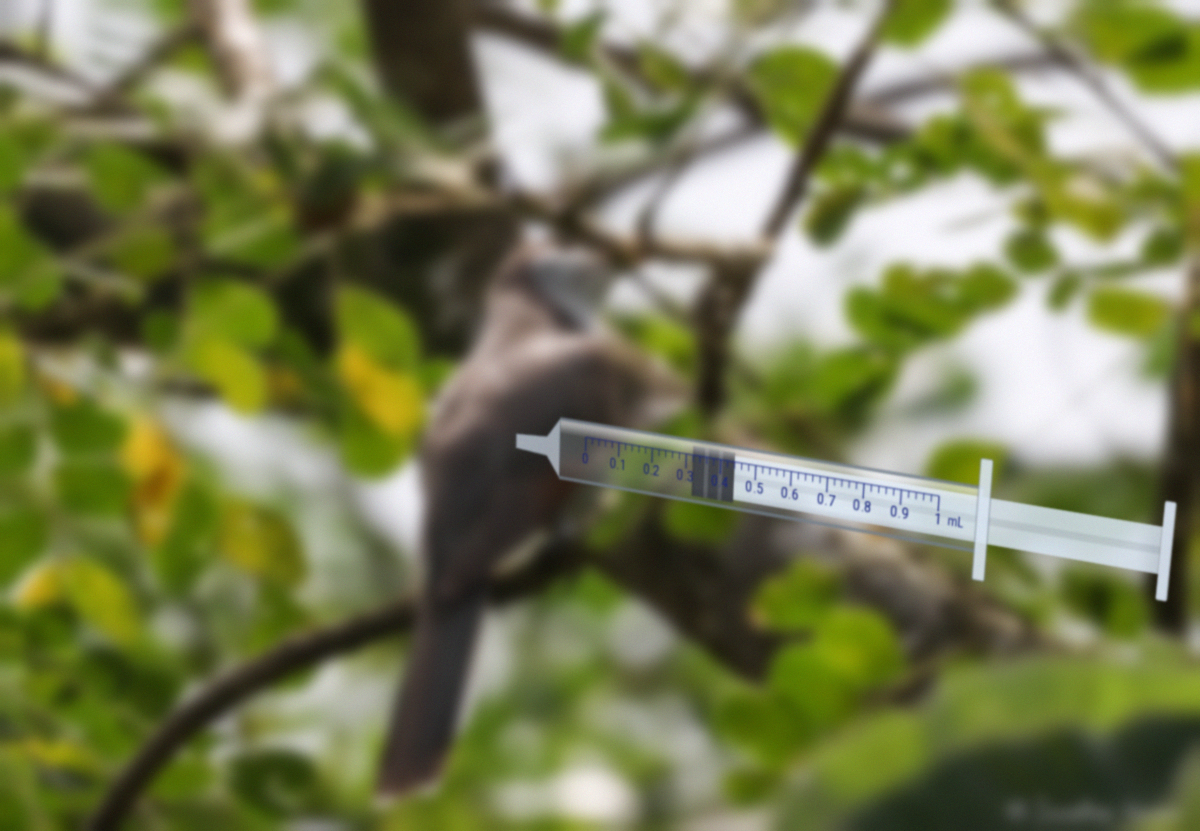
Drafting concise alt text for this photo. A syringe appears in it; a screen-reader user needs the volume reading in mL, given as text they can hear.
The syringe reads 0.32 mL
